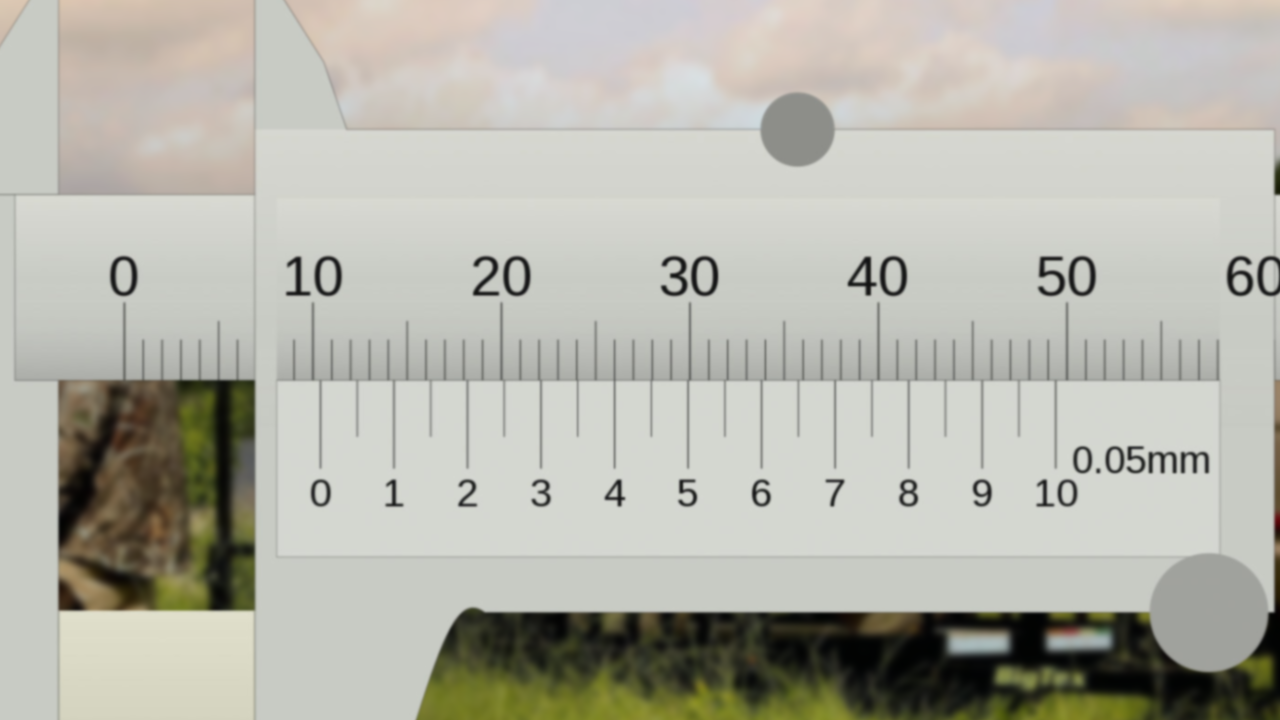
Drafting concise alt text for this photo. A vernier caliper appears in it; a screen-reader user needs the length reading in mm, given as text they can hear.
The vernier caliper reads 10.4 mm
